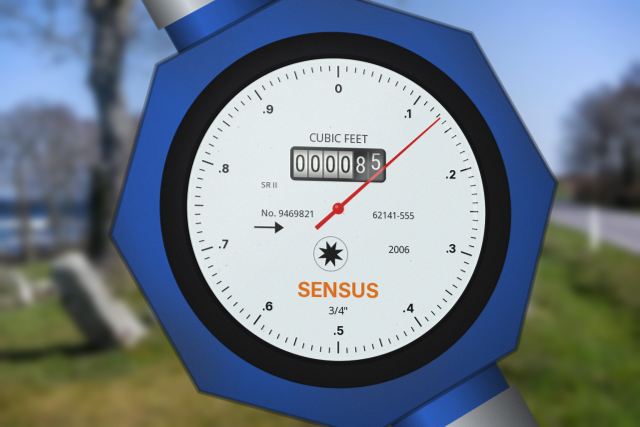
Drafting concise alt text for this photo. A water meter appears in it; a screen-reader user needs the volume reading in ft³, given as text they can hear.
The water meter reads 85.13 ft³
